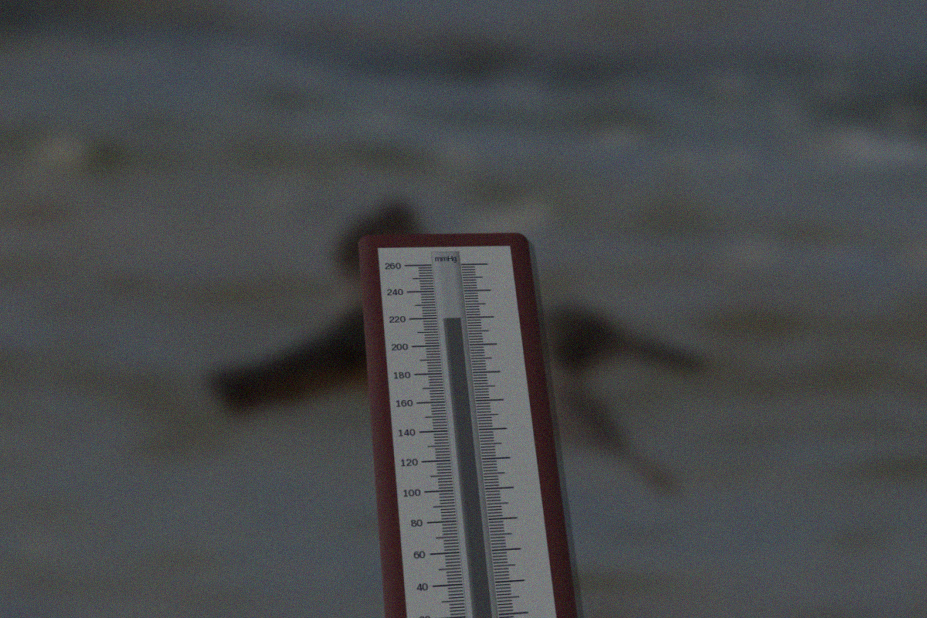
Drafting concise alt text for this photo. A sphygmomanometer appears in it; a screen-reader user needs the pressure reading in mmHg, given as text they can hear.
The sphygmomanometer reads 220 mmHg
